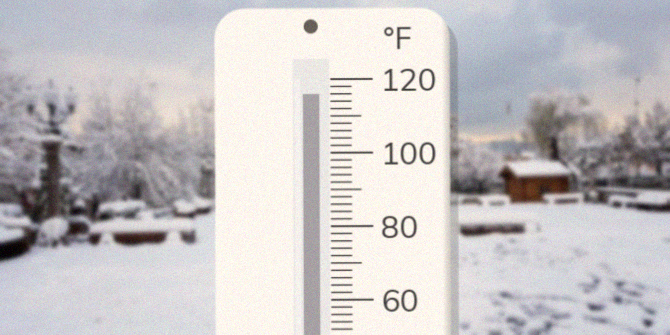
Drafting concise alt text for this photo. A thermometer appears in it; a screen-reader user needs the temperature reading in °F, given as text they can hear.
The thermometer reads 116 °F
